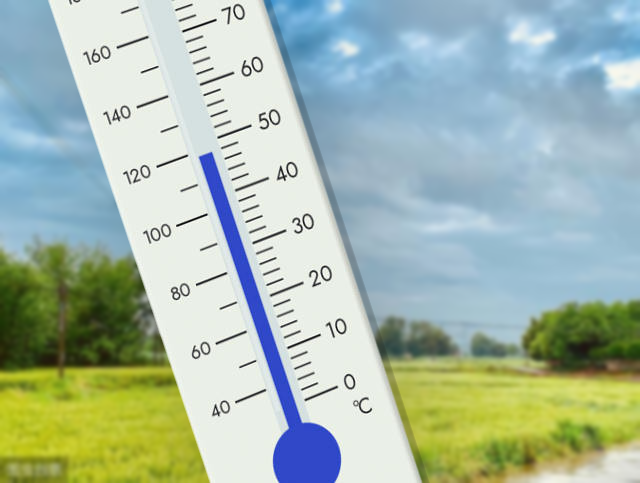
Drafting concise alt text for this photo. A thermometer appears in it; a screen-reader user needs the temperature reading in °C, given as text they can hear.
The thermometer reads 48 °C
